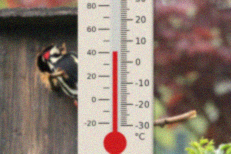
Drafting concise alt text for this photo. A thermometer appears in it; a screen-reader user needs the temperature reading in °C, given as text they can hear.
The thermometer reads 5 °C
